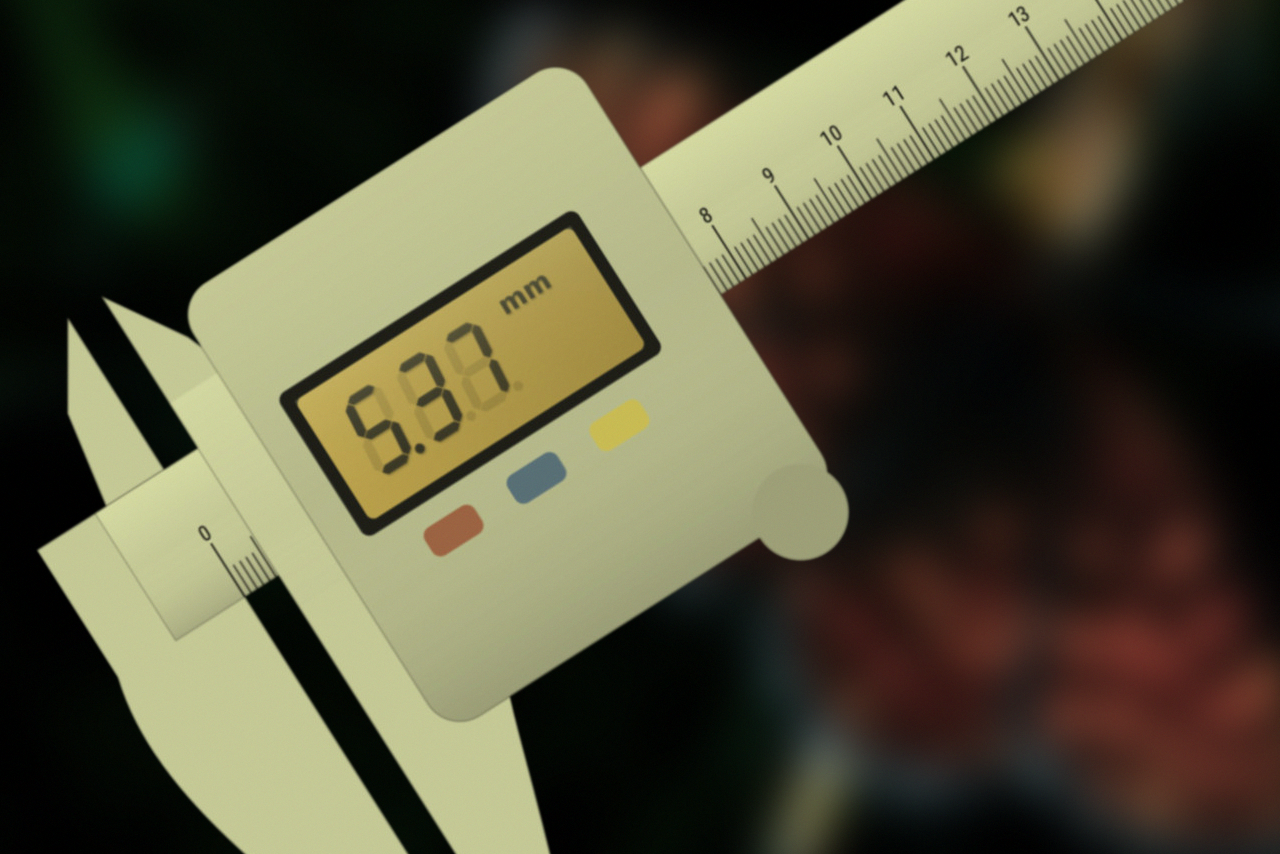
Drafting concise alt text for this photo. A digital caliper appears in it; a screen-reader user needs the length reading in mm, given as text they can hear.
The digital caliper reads 5.37 mm
